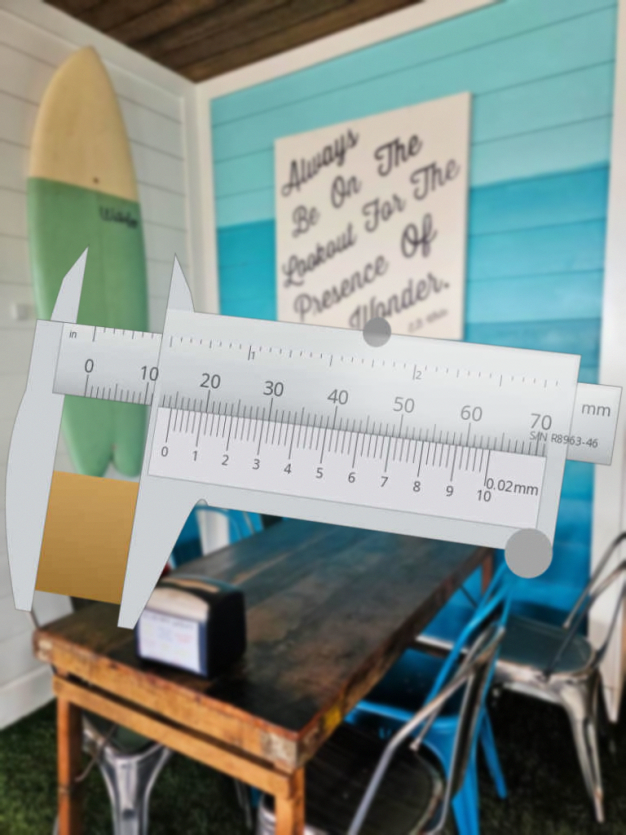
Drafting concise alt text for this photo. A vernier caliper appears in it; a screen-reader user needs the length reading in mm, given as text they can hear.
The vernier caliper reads 14.4 mm
